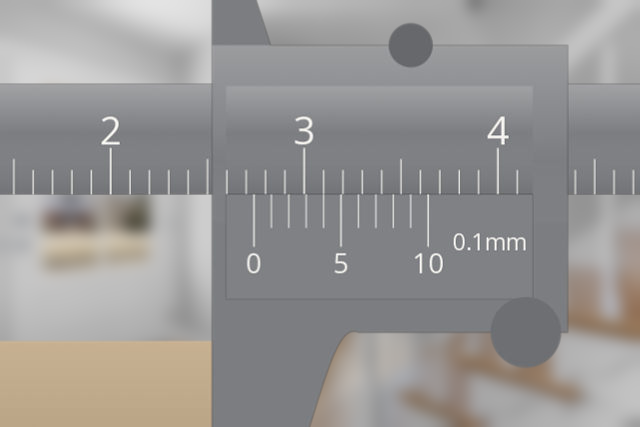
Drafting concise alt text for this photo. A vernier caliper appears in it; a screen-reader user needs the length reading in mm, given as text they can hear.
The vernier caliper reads 27.4 mm
